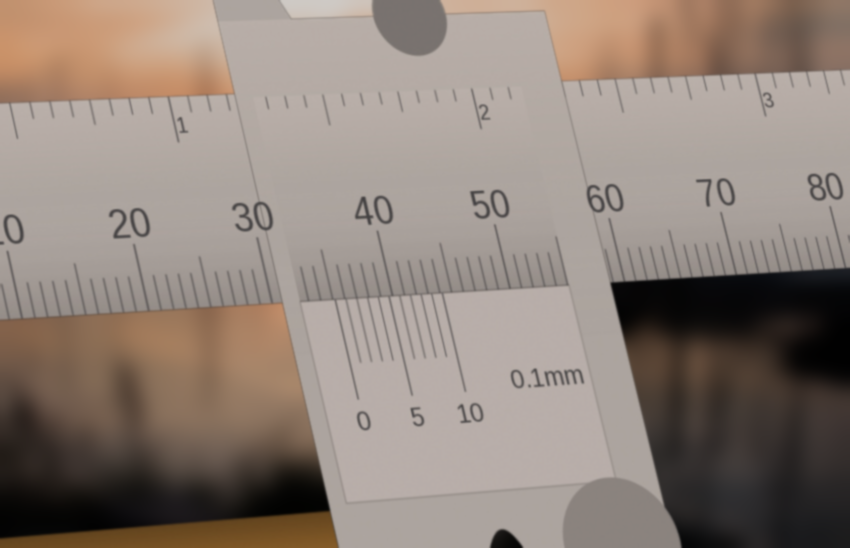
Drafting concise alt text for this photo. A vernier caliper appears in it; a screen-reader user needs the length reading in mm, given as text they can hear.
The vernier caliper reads 35.2 mm
